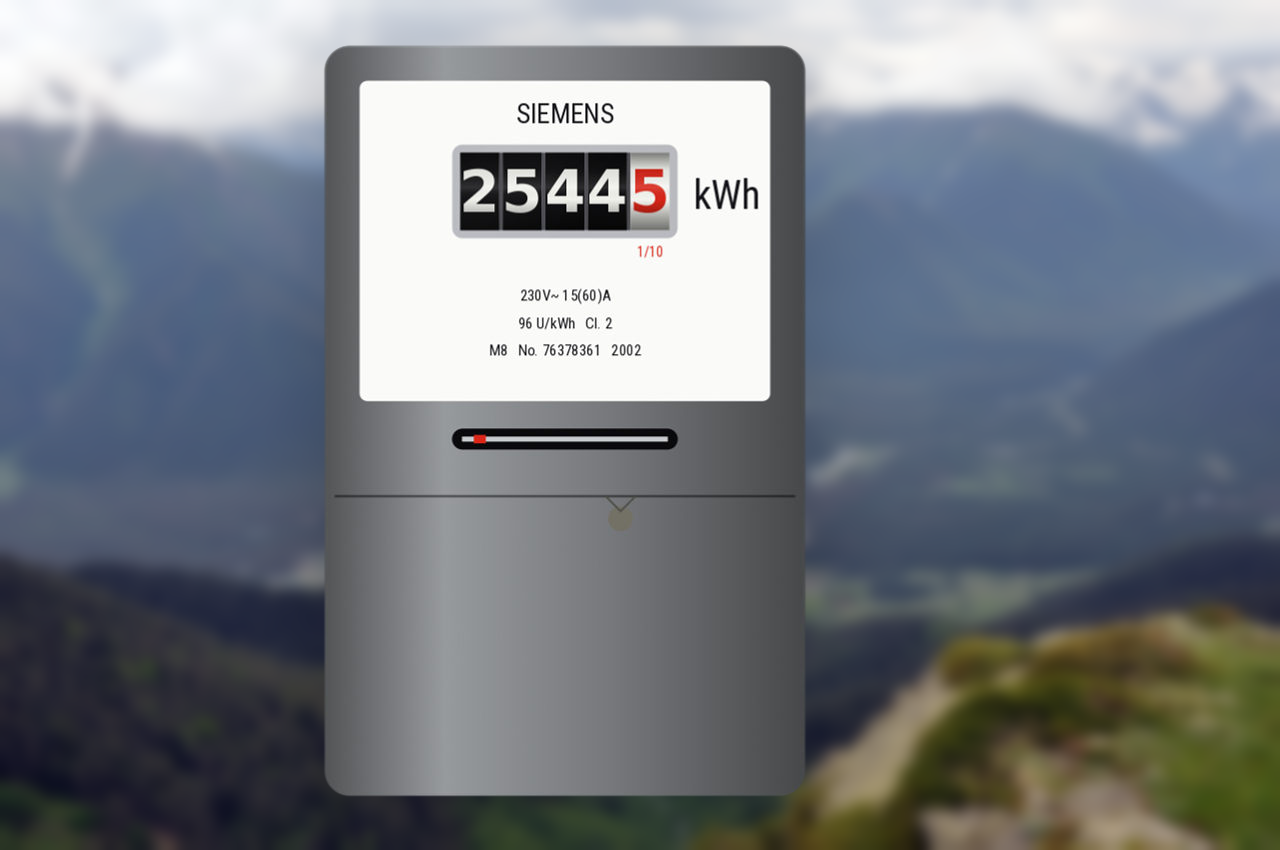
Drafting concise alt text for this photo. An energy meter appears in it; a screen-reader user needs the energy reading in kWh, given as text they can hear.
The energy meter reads 2544.5 kWh
